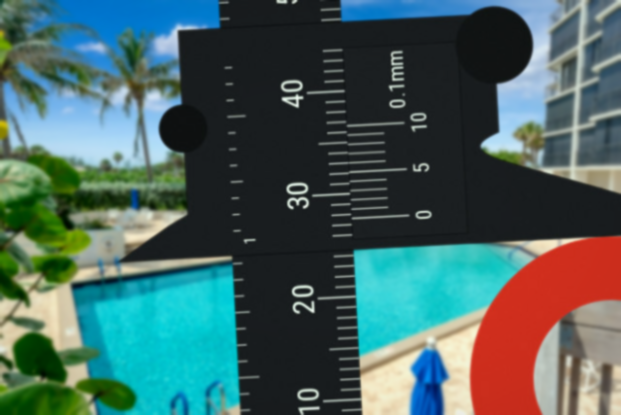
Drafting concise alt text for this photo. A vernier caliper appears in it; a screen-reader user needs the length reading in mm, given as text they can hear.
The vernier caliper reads 27.6 mm
